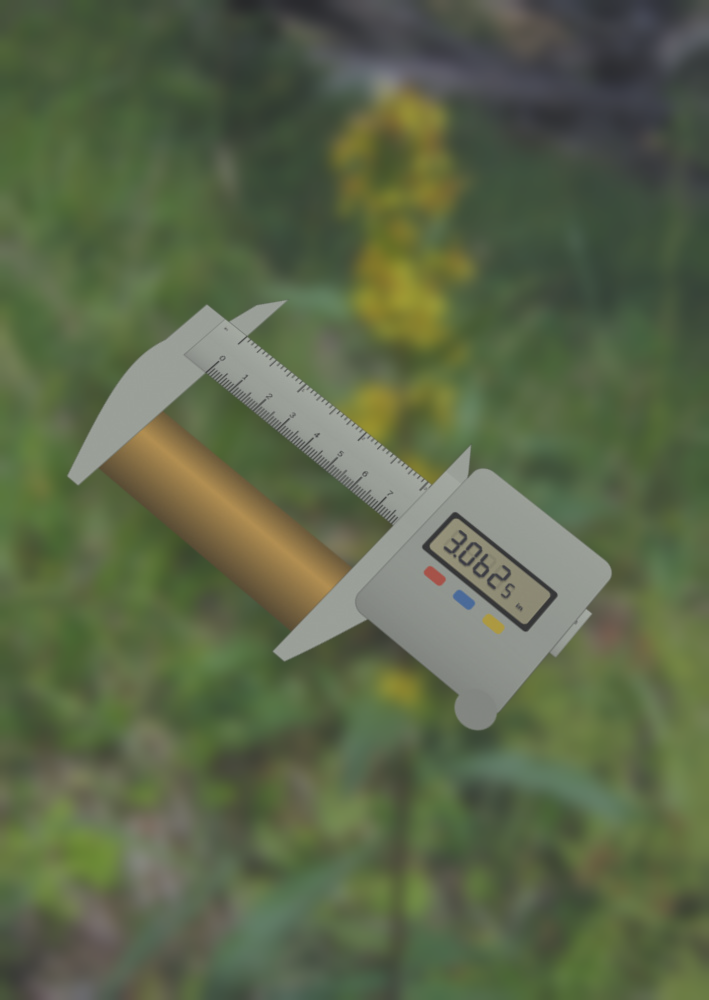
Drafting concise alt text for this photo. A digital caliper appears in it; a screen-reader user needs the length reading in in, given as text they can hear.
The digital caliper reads 3.0625 in
